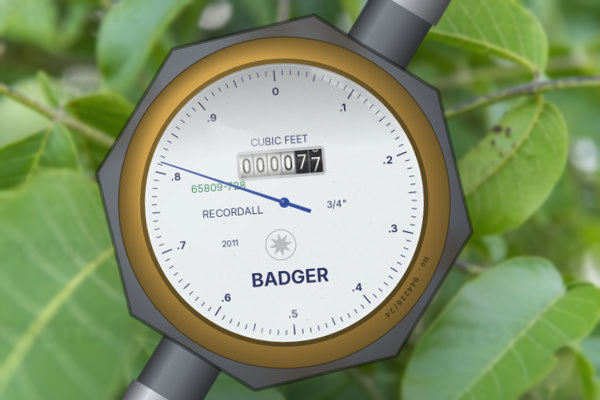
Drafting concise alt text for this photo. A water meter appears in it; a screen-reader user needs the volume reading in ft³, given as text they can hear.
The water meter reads 76.81 ft³
